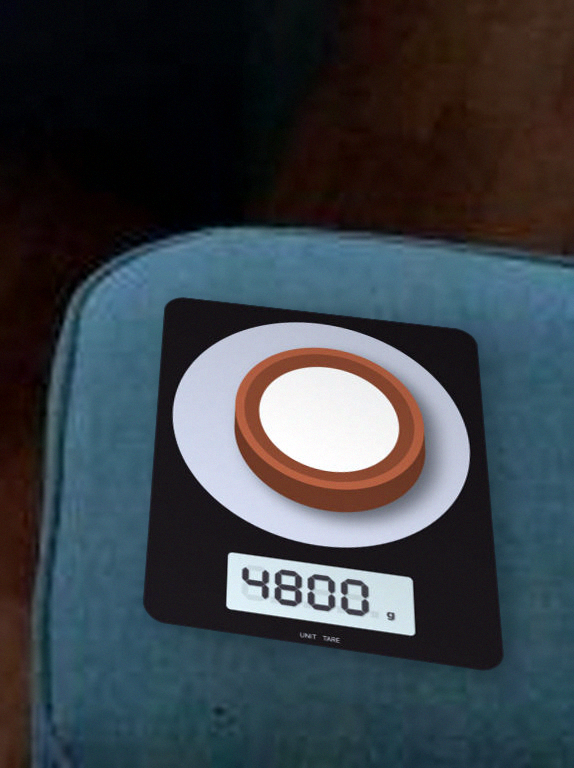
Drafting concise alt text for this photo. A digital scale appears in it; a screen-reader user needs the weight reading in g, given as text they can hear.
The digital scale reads 4800 g
